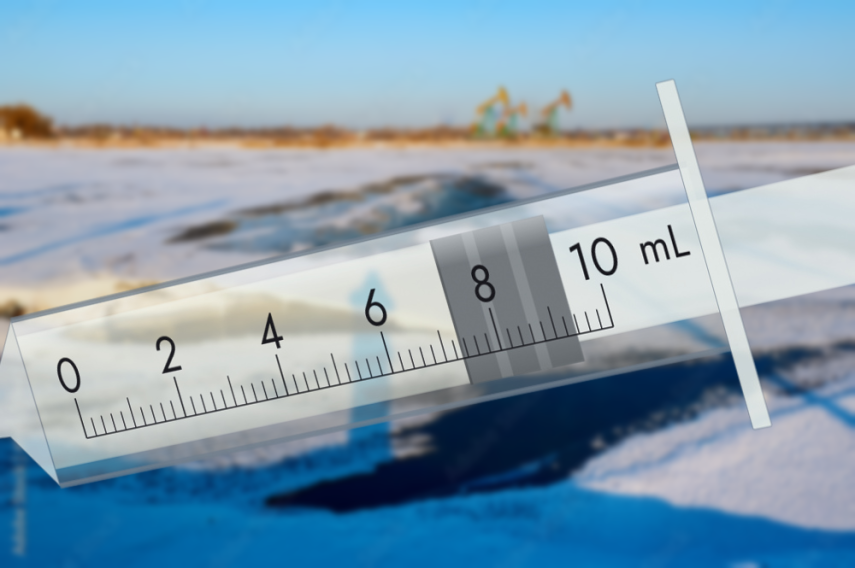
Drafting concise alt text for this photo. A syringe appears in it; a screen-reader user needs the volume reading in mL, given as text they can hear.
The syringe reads 7.3 mL
